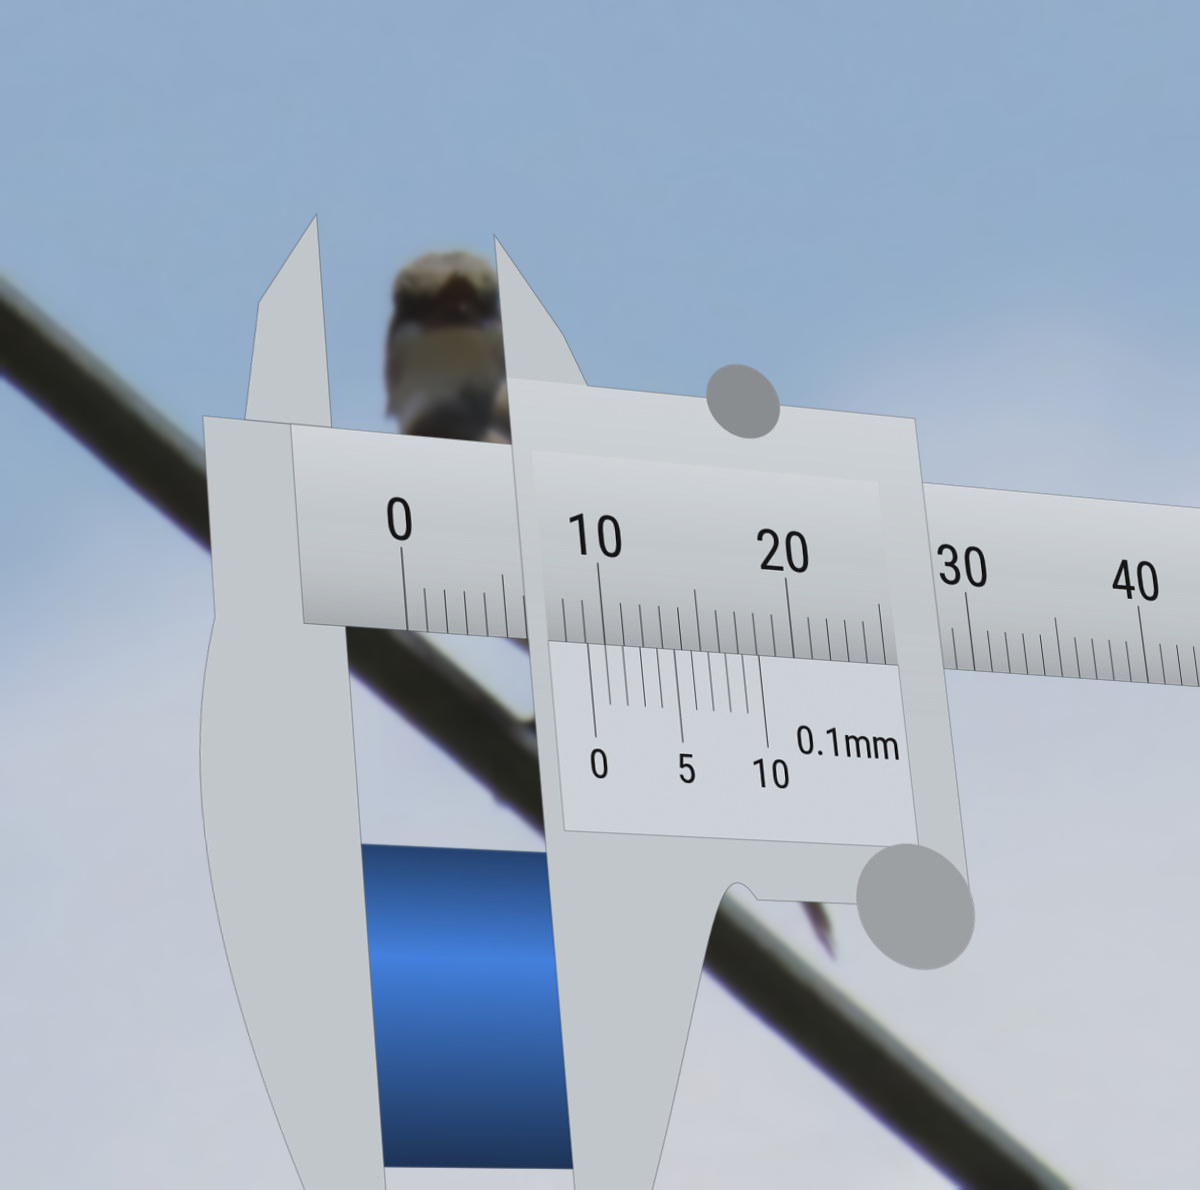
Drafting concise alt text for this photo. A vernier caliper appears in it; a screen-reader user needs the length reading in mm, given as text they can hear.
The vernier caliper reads 9.1 mm
